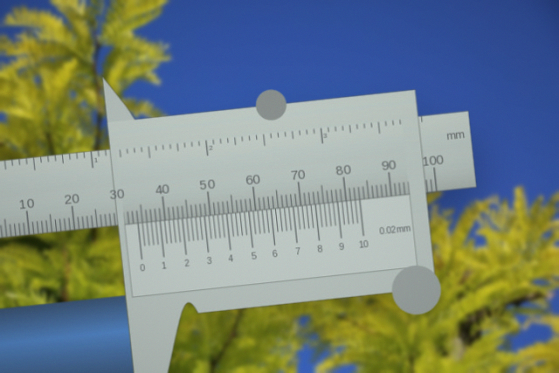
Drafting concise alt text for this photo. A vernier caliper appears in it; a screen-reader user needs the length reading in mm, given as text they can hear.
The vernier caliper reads 34.0 mm
